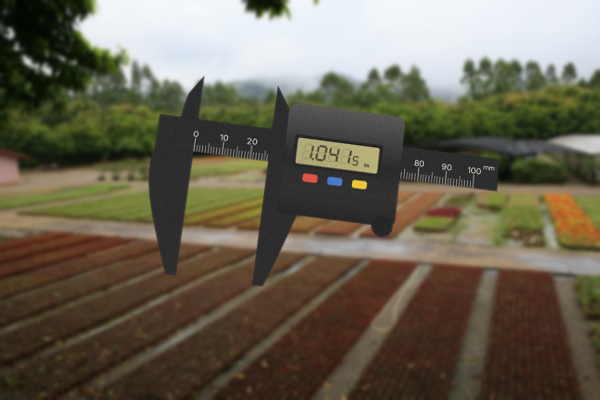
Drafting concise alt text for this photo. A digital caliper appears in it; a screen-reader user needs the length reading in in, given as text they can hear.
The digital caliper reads 1.0415 in
